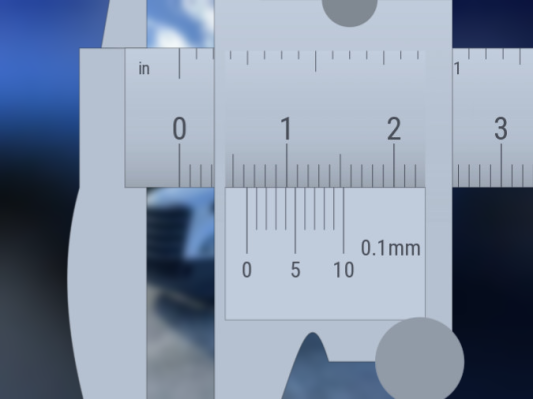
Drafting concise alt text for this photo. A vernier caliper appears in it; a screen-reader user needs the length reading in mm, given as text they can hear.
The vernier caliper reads 6.3 mm
